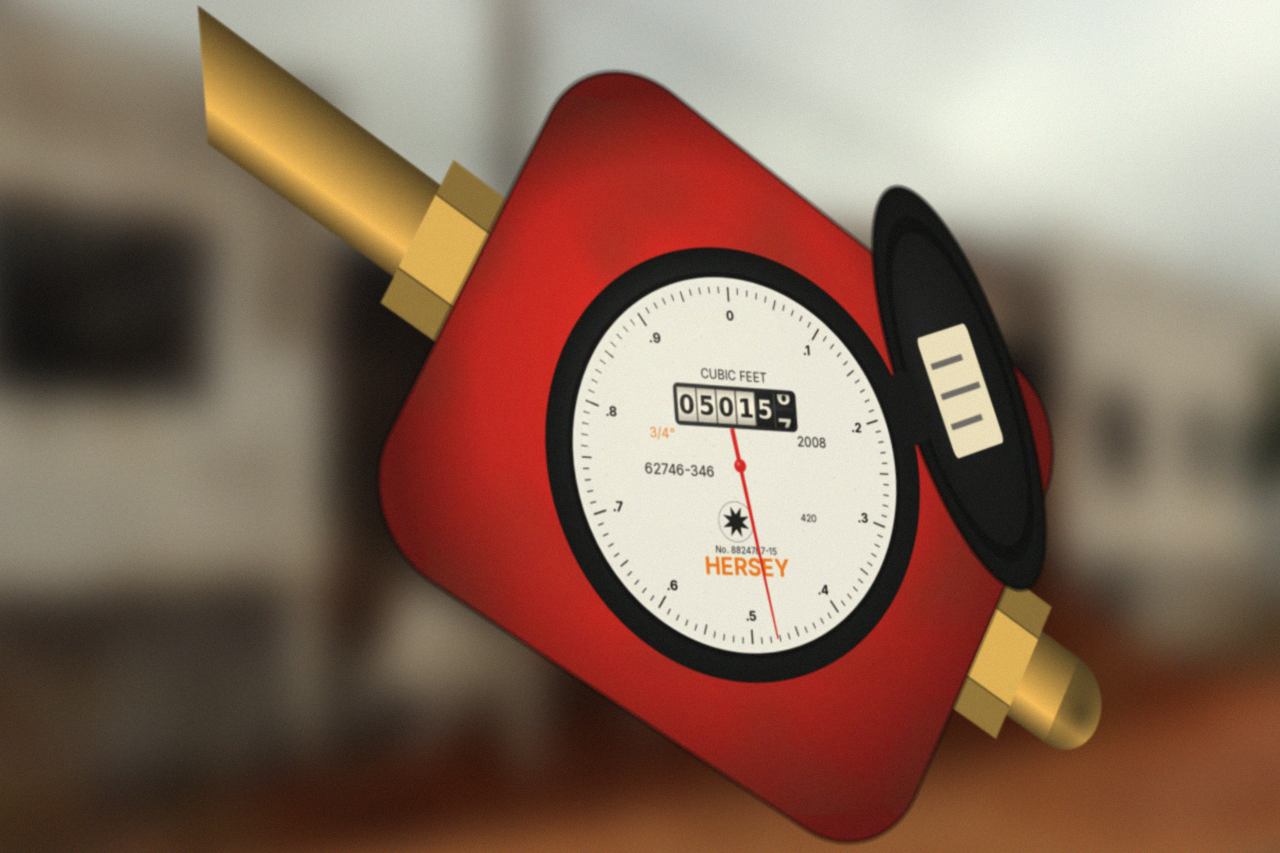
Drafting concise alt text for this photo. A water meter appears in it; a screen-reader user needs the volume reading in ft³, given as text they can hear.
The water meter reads 50156.47 ft³
